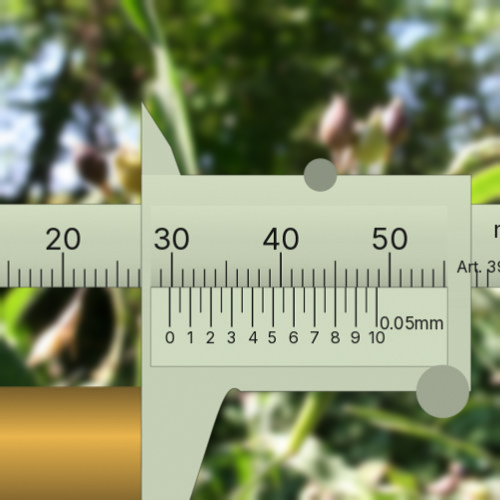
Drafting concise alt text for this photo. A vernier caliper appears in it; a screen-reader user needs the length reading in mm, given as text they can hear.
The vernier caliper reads 29.8 mm
